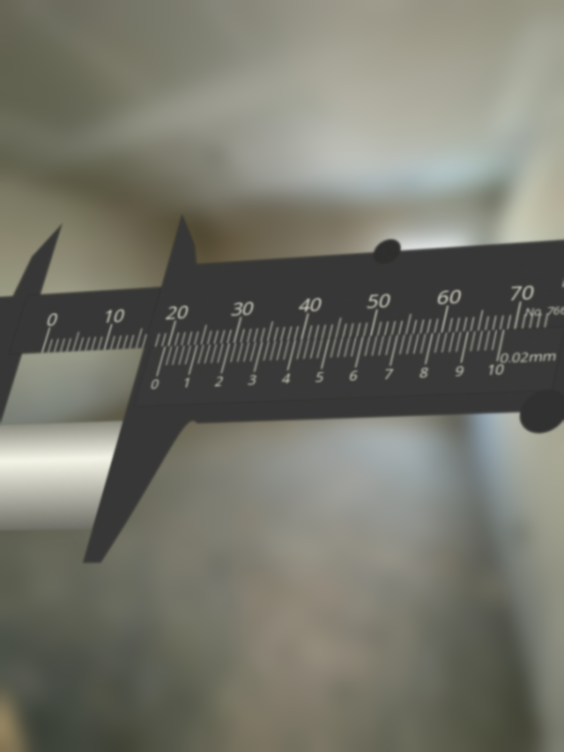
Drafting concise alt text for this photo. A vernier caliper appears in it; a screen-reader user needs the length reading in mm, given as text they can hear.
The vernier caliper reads 19.5 mm
